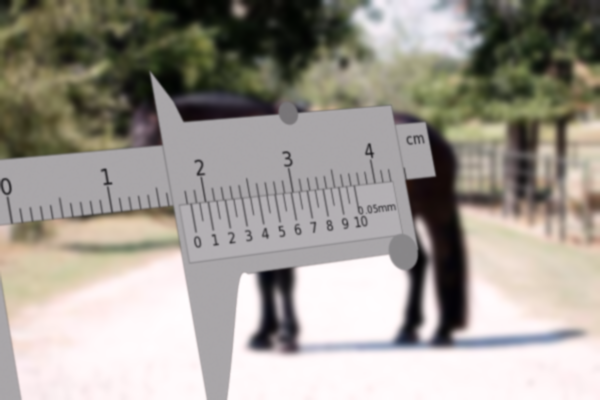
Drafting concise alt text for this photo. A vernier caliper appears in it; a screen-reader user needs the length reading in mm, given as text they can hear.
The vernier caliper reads 18.4 mm
